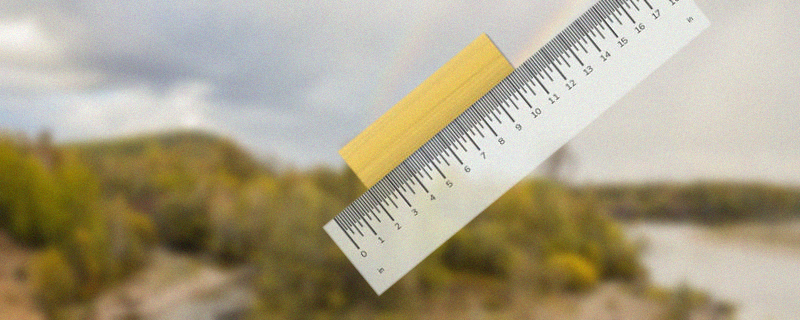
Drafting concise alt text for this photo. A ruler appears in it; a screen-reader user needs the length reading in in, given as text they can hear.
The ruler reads 8.5 in
